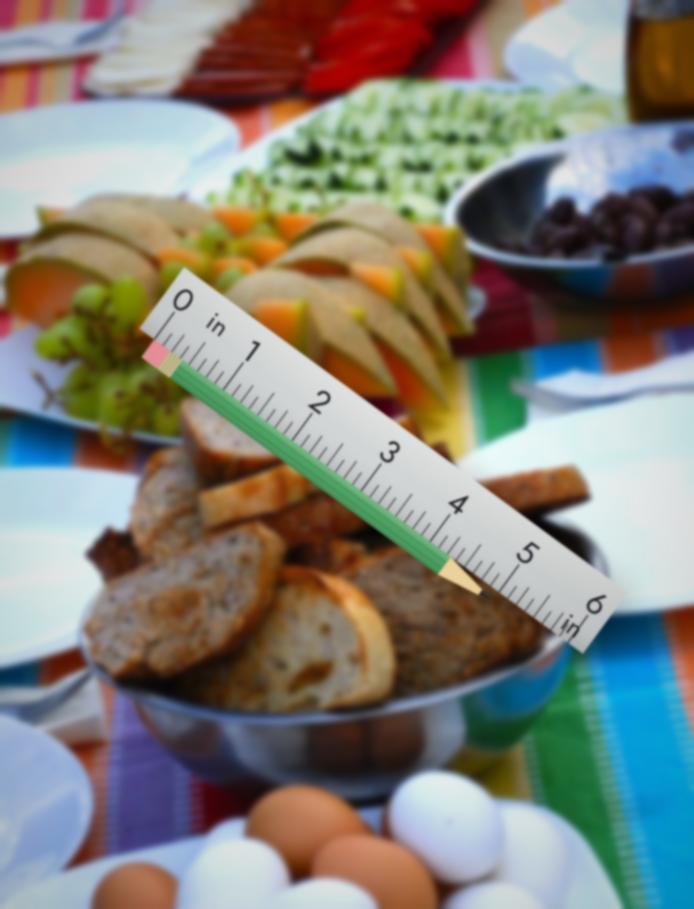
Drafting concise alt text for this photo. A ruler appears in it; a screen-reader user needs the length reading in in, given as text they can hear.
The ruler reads 5 in
